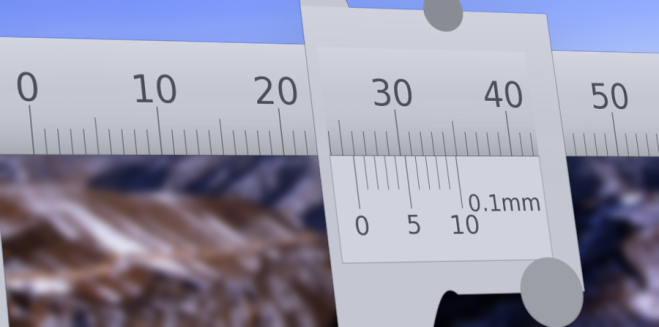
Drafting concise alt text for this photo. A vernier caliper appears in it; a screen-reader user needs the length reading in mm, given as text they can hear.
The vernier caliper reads 25.9 mm
